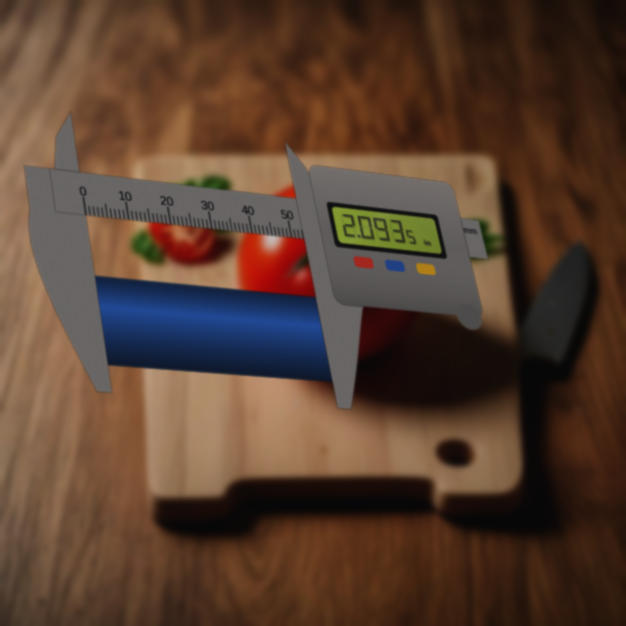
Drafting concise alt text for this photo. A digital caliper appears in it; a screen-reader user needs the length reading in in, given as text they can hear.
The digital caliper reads 2.0935 in
